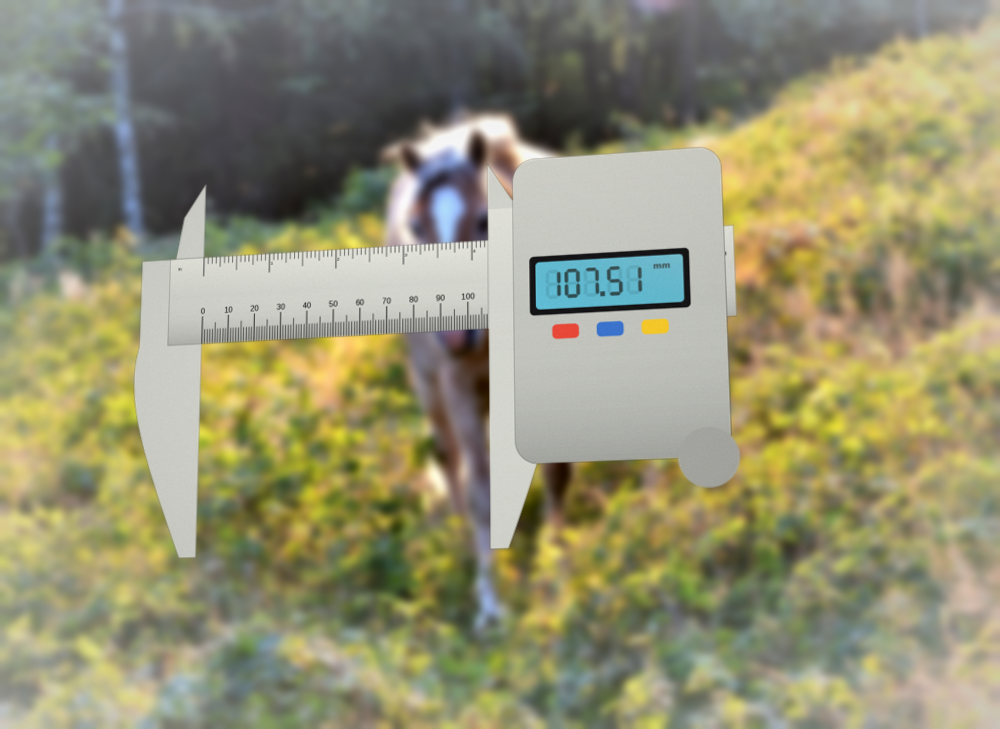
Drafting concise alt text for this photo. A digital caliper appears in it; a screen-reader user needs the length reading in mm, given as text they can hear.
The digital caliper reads 107.51 mm
